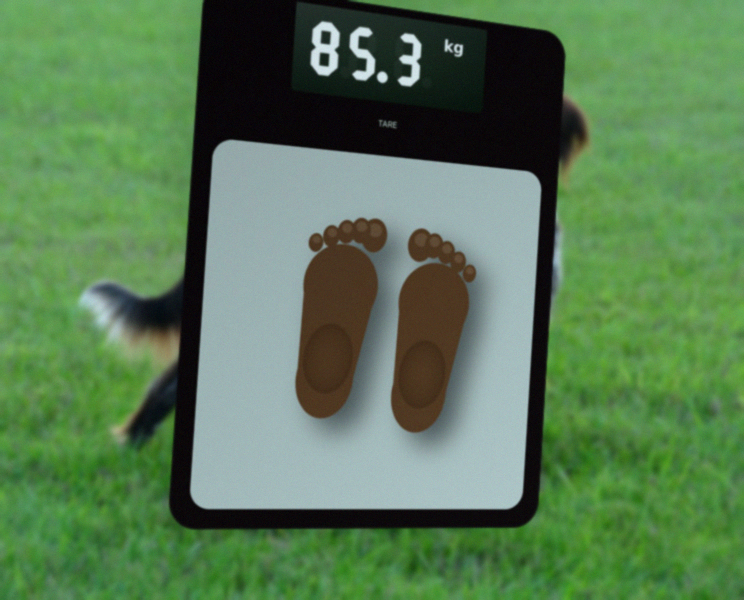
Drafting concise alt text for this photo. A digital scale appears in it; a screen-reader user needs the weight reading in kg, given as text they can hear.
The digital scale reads 85.3 kg
